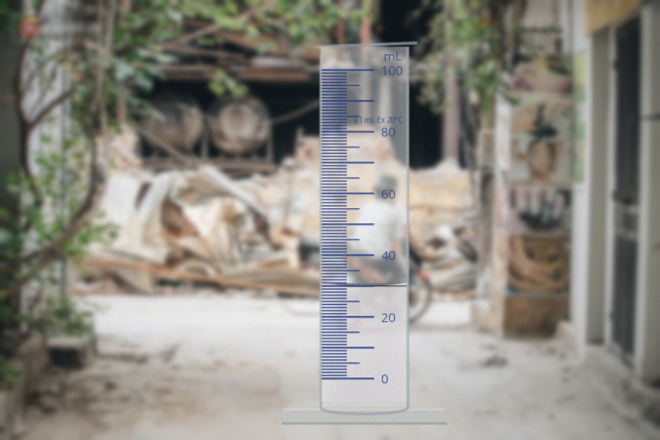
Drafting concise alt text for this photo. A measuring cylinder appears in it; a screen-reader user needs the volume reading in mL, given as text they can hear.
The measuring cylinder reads 30 mL
